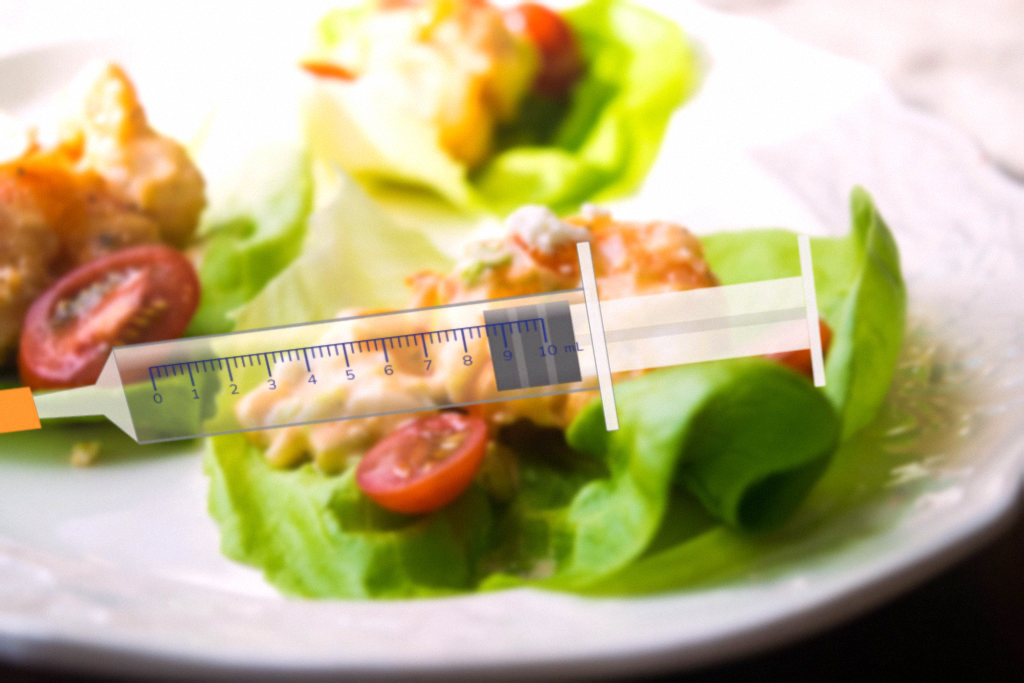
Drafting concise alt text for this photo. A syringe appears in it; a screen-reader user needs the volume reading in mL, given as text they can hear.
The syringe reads 8.6 mL
